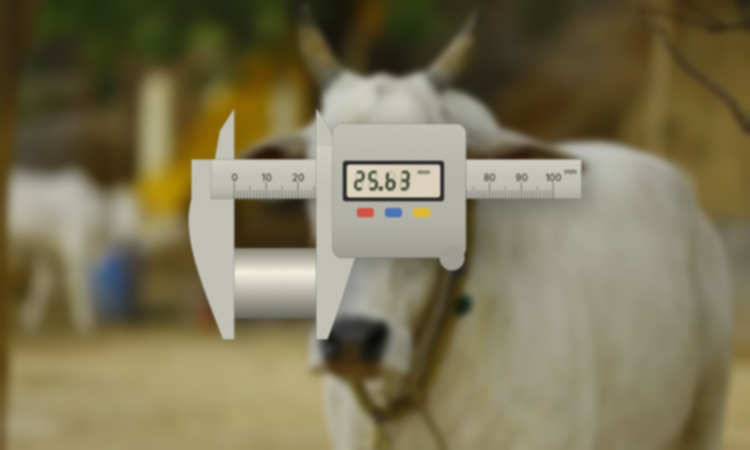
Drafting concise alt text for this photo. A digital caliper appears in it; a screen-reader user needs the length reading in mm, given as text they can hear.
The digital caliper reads 25.63 mm
